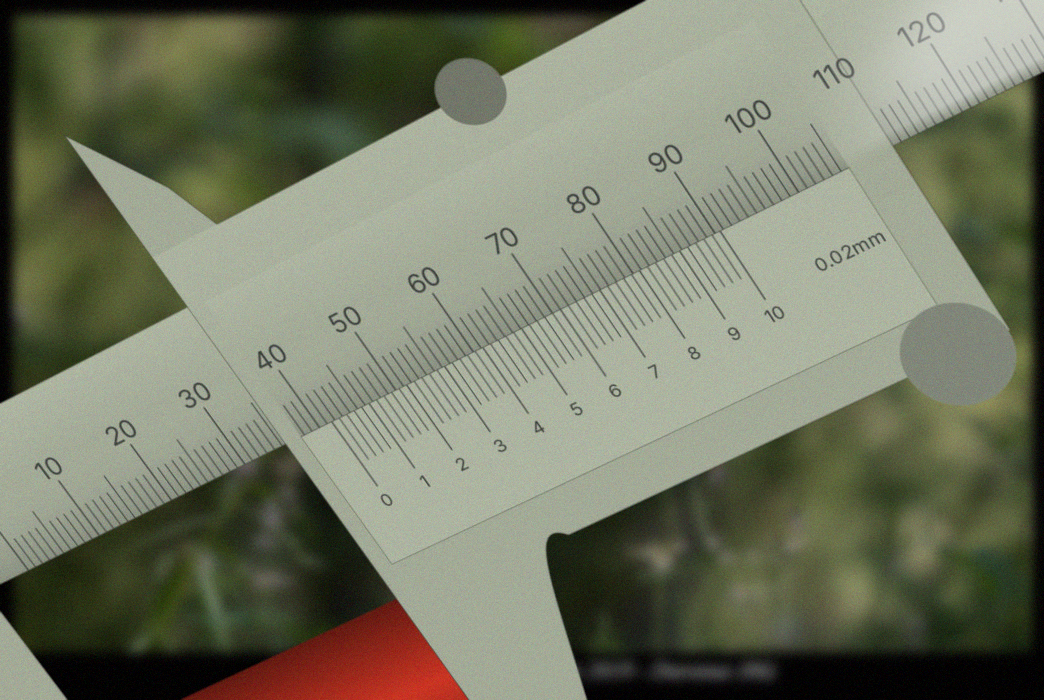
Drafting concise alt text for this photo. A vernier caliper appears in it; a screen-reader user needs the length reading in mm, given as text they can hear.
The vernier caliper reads 41.6 mm
